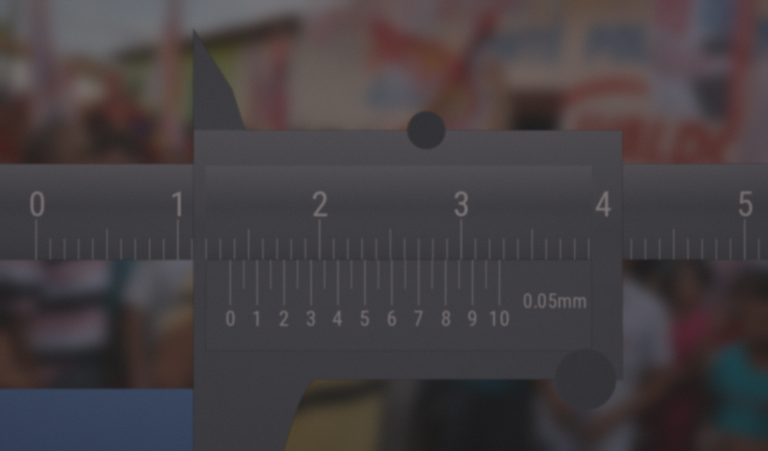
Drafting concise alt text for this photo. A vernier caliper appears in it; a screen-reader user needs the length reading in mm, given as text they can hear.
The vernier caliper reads 13.7 mm
